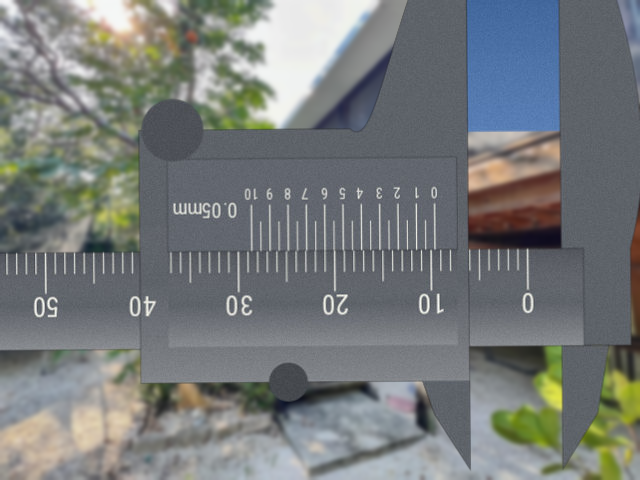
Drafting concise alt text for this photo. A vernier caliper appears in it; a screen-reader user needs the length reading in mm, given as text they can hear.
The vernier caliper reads 9.6 mm
